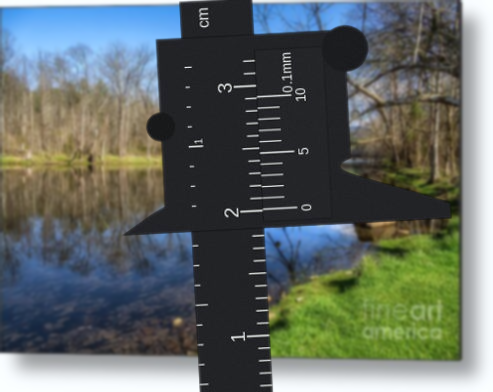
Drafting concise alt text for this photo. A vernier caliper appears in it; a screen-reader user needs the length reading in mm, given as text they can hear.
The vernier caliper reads 20.1 mm
